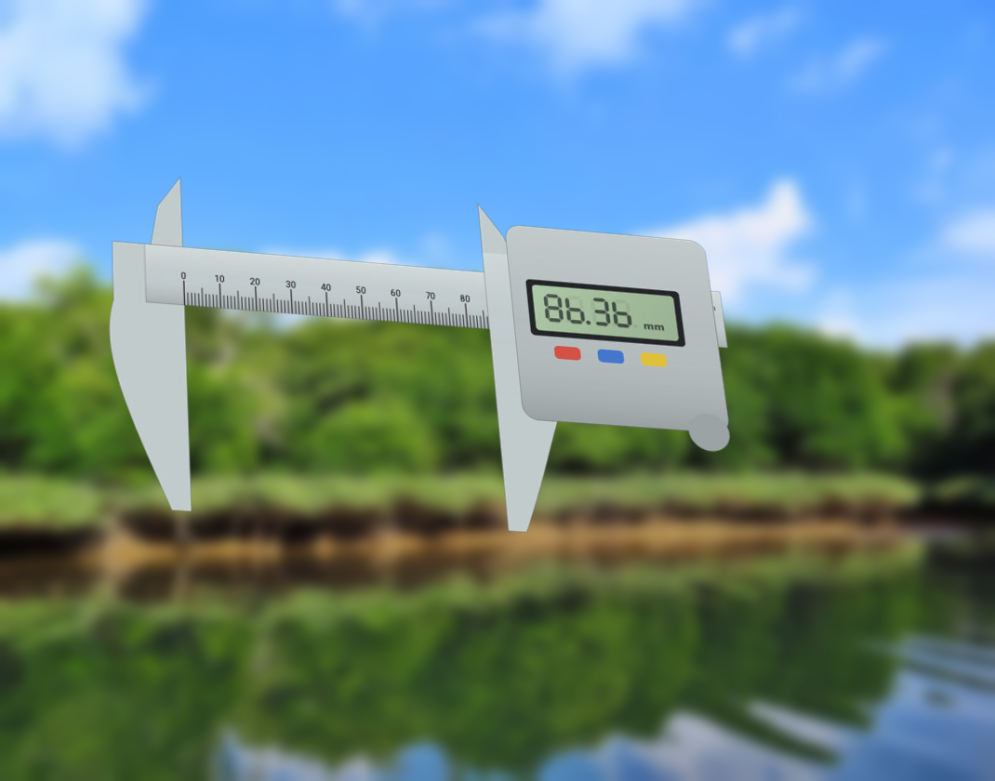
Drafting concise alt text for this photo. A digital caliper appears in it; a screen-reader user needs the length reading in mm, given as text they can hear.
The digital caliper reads 86.36 mm
